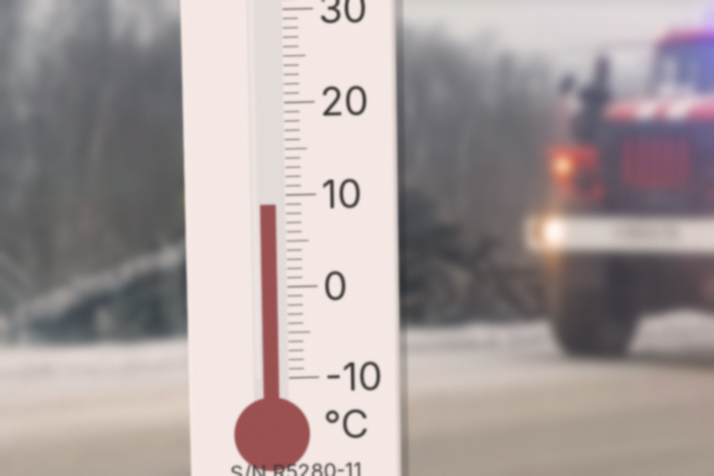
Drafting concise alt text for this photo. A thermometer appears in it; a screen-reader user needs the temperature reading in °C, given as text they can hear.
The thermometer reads 9 °C
